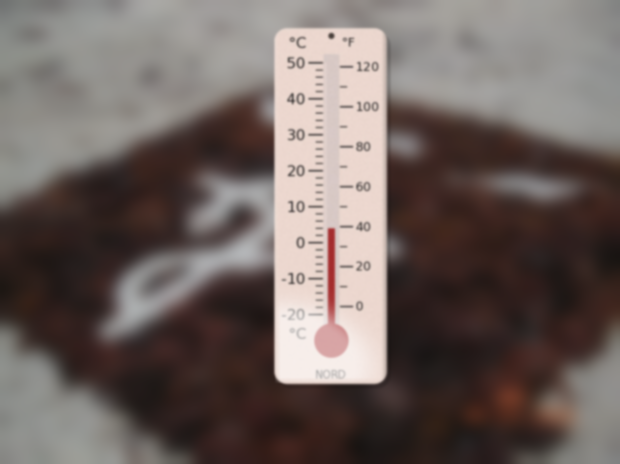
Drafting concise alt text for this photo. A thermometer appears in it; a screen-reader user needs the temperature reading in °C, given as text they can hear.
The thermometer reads 4 °C
